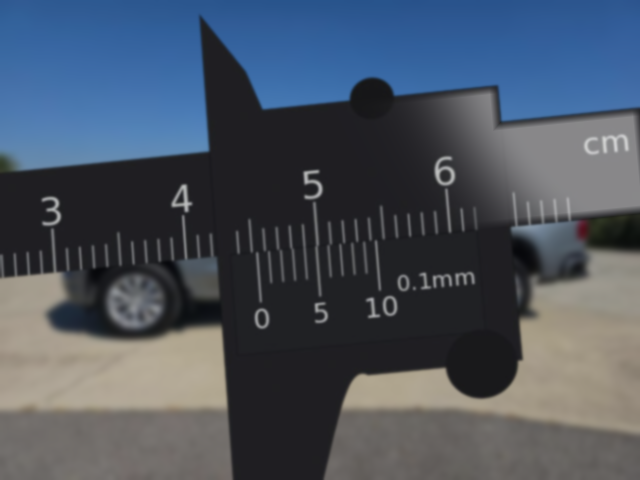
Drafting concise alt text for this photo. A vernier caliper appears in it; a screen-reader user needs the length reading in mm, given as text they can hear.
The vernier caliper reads 45.4 mm
